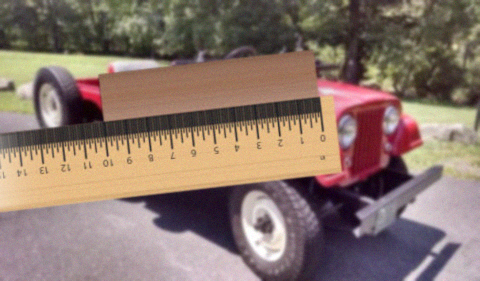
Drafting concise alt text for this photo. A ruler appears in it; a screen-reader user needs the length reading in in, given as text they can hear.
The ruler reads 10 in
